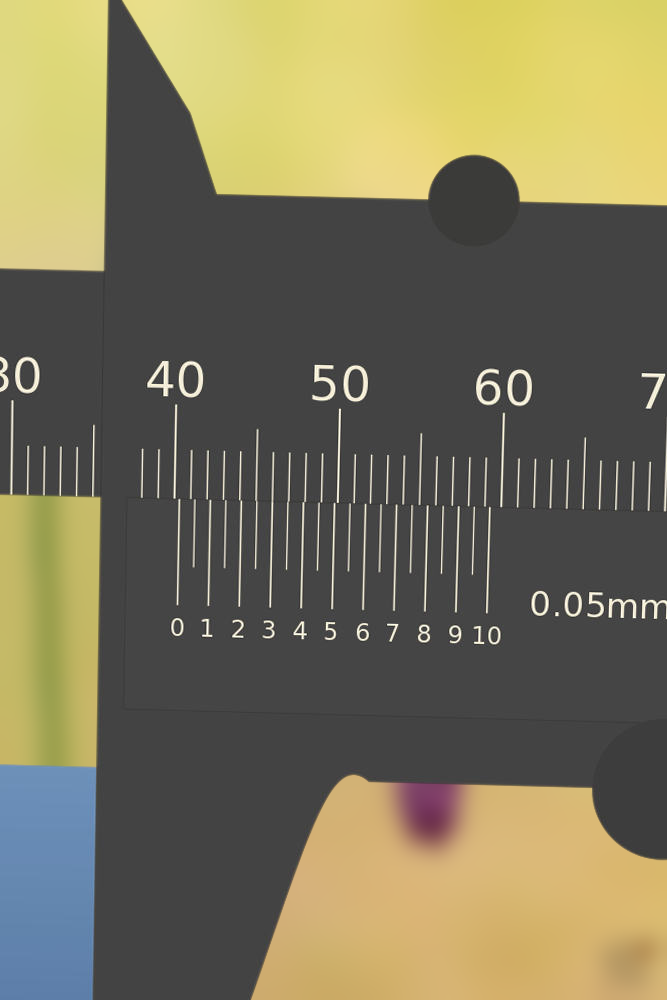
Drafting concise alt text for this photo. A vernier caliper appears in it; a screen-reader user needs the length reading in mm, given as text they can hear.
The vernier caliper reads 40.3 mm
